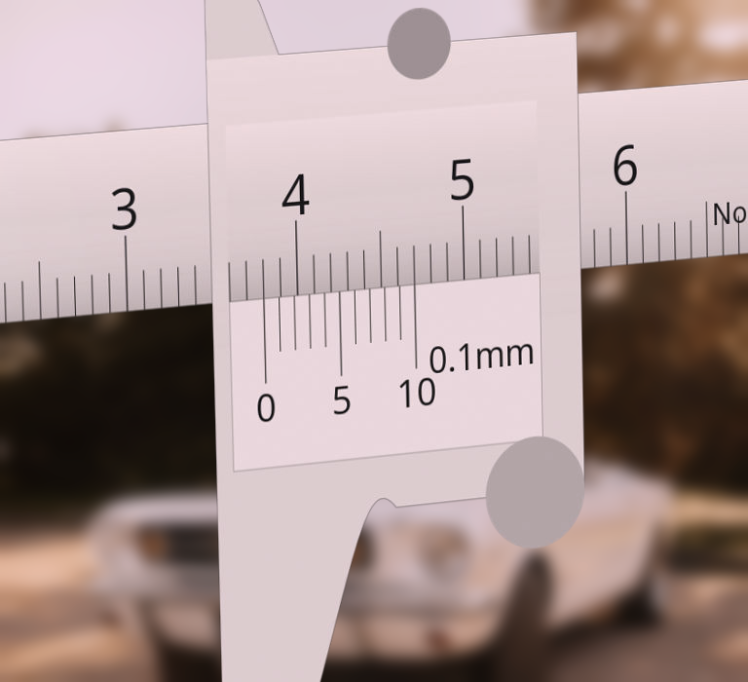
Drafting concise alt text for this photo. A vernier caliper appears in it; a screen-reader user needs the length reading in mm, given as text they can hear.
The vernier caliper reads 38.0 mm
